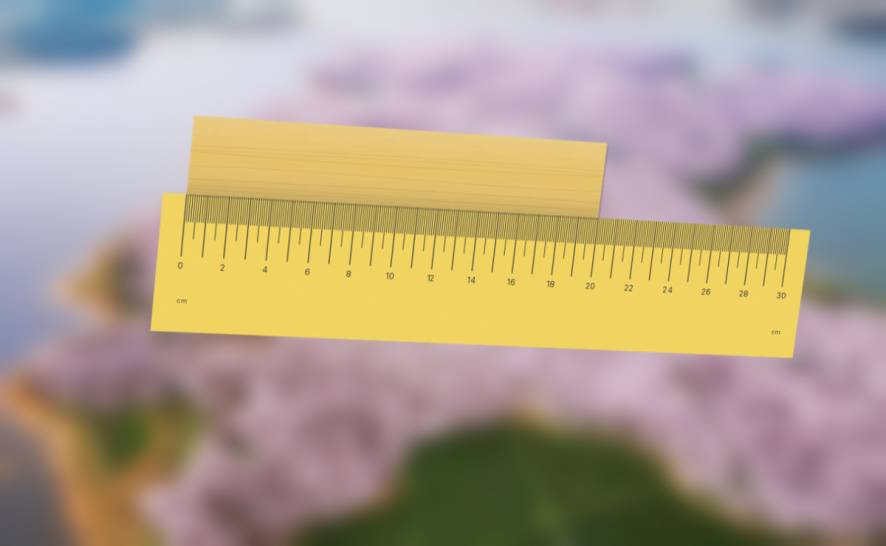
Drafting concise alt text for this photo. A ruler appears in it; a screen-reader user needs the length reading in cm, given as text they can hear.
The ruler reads 20 cm
